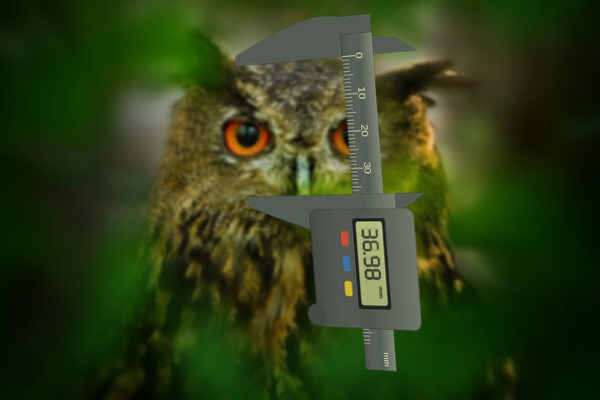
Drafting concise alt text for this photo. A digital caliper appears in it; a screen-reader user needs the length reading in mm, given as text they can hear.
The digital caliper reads 36.98 mm
